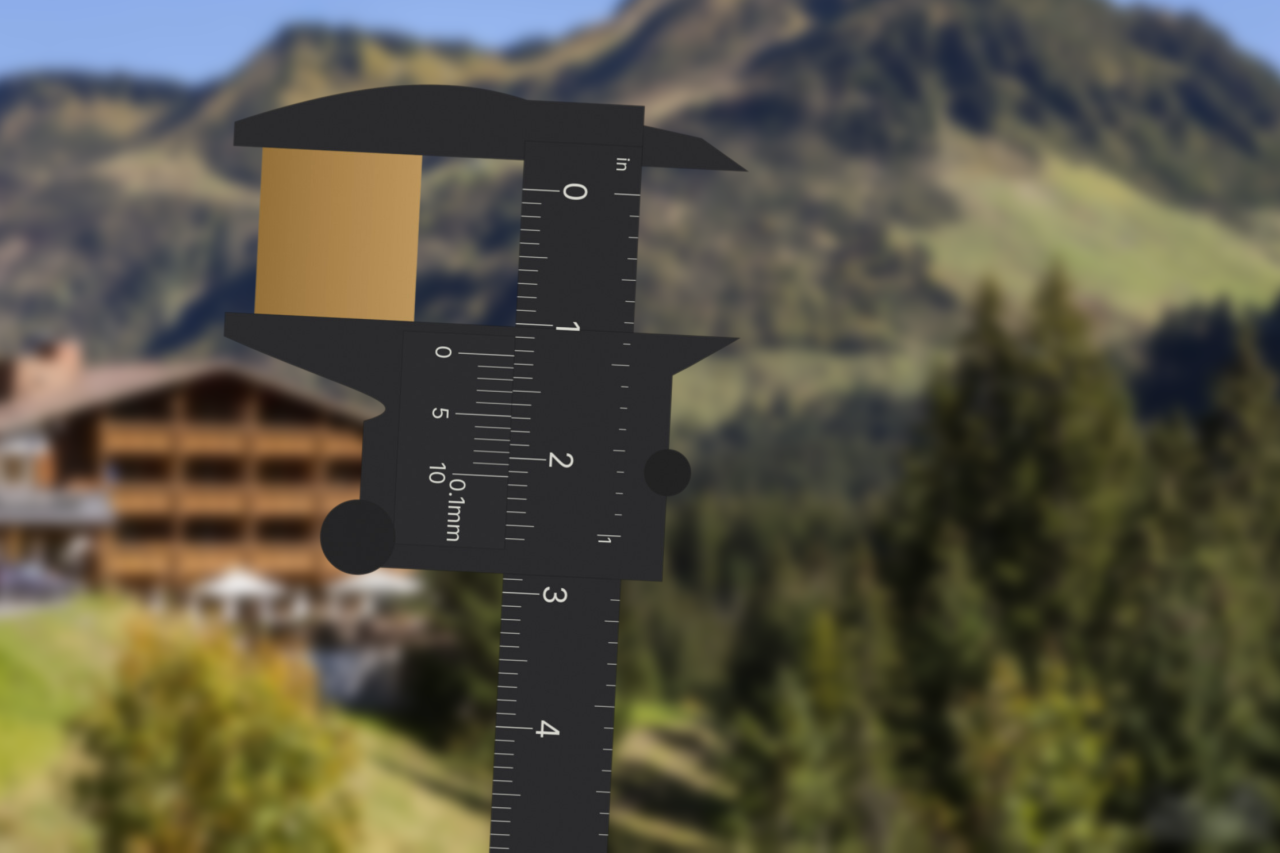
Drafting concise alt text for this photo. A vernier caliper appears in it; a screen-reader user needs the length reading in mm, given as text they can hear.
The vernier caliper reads 12.4 mm
